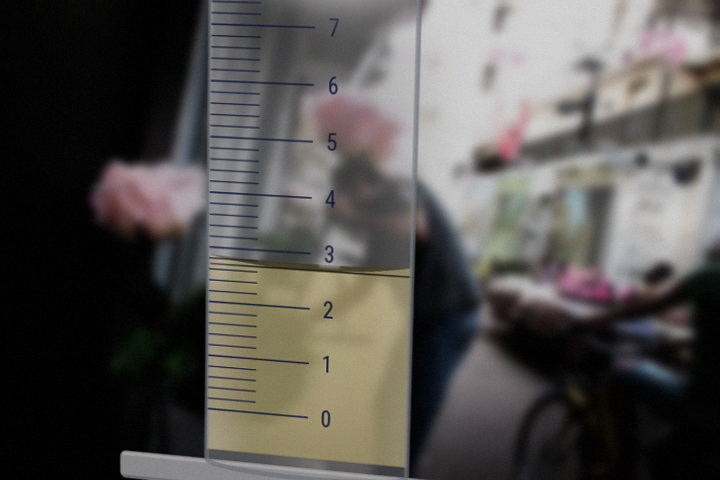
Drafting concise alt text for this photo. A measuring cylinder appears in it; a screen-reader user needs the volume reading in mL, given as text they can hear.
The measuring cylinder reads 2.7 mL
